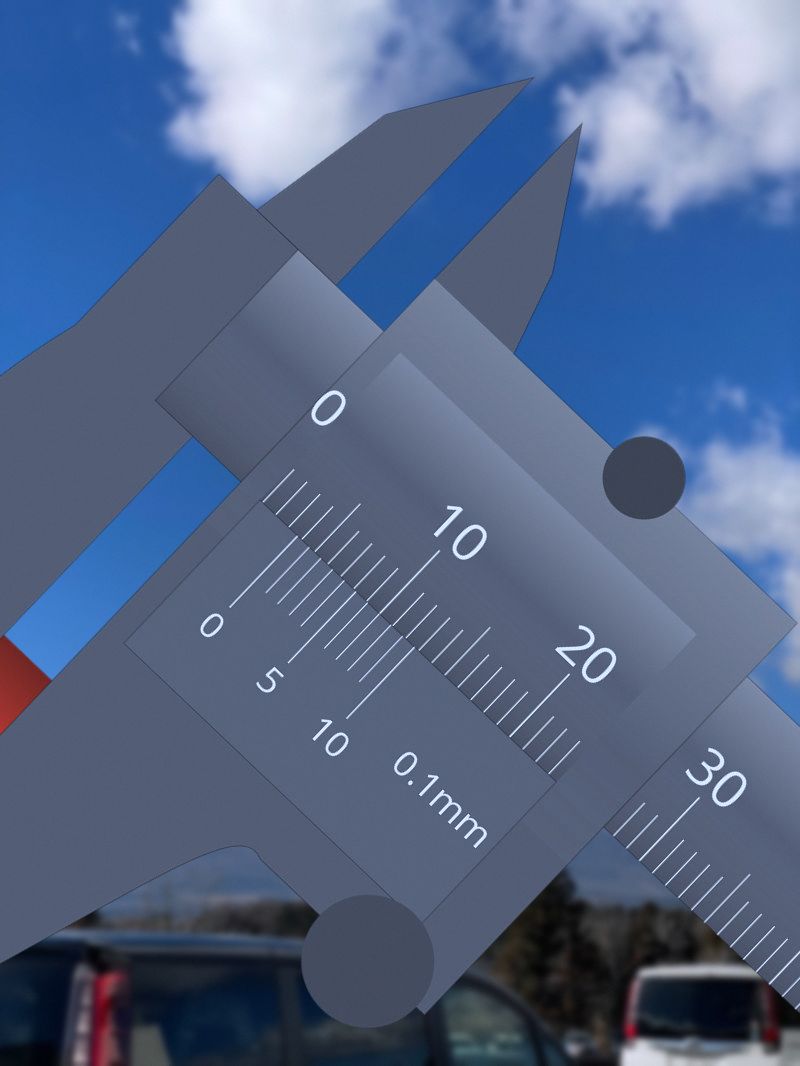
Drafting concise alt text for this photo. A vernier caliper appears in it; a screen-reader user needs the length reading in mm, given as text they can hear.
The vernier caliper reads 3.7 mm
